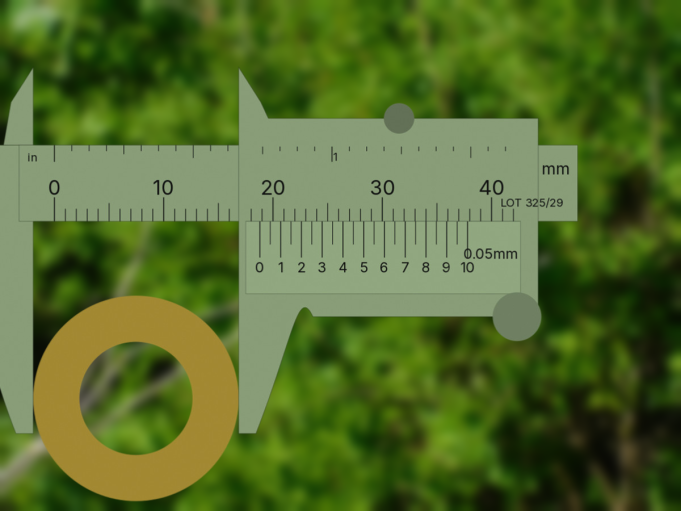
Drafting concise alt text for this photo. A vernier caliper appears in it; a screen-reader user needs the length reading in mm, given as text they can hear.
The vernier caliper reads 18.8 mm
